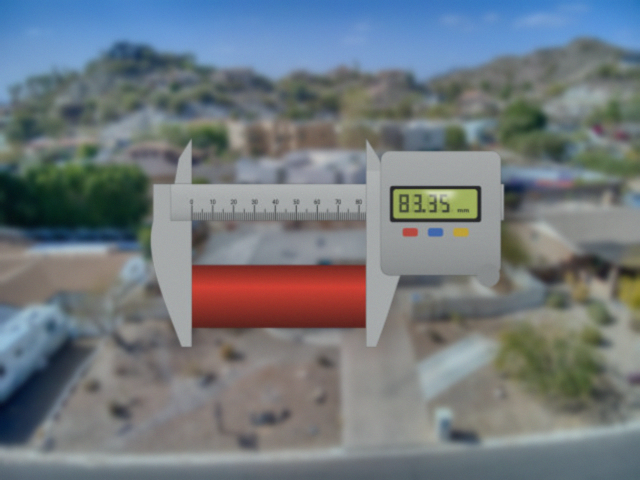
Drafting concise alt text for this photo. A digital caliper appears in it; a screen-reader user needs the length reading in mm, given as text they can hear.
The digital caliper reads 83.35 mm
